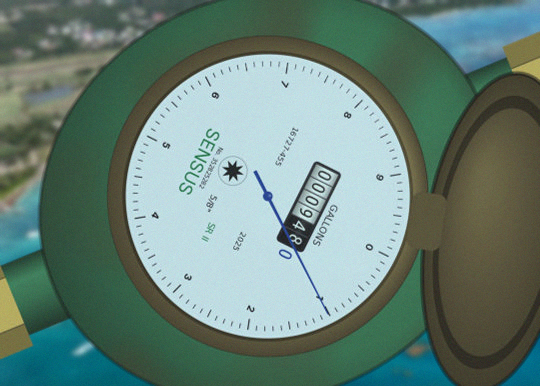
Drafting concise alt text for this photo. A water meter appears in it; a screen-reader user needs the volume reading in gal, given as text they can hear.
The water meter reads 9481.0 gal
